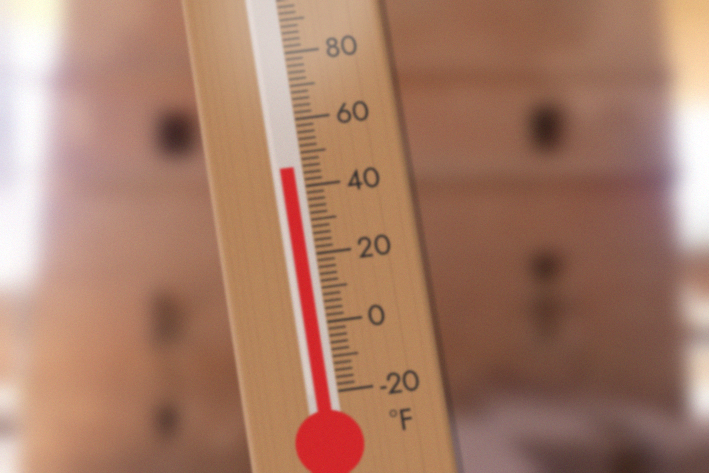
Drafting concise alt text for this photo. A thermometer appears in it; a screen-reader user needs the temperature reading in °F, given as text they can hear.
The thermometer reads 46 °F
